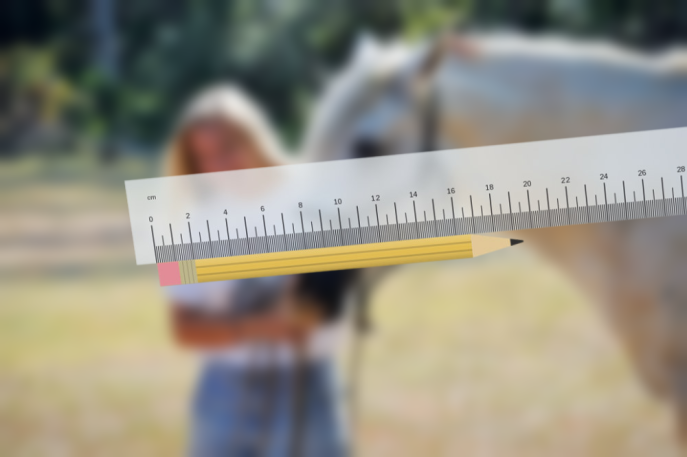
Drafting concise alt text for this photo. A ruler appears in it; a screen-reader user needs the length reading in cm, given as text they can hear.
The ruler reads 19.5 cm
